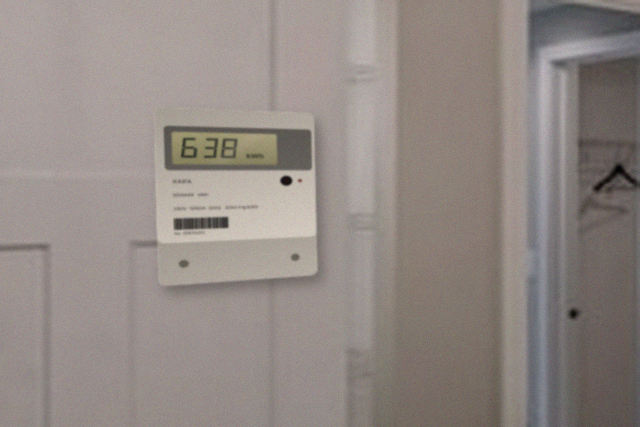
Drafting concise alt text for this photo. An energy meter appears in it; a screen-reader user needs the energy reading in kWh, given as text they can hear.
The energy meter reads 638 kWh
